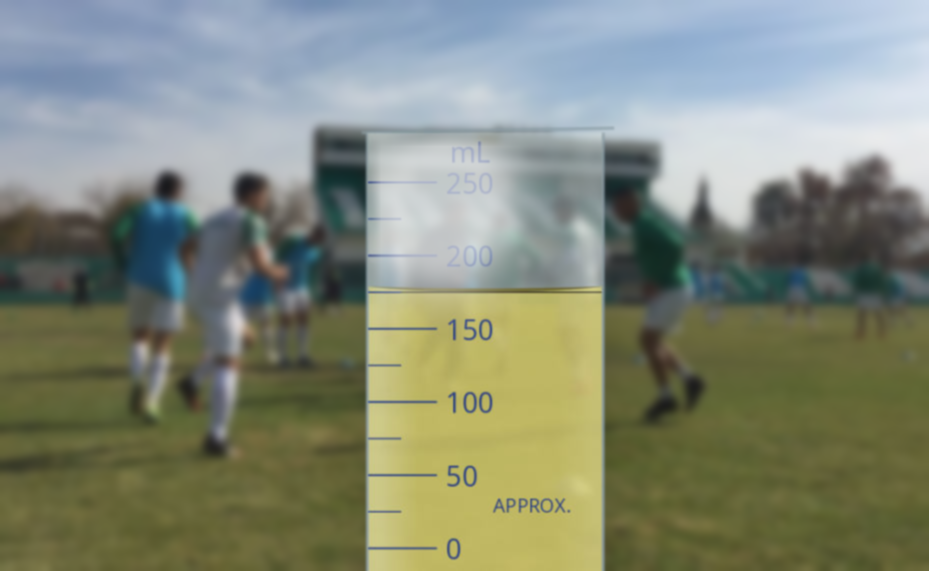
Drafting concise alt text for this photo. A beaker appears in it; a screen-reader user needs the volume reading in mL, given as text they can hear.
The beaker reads 175 mL
